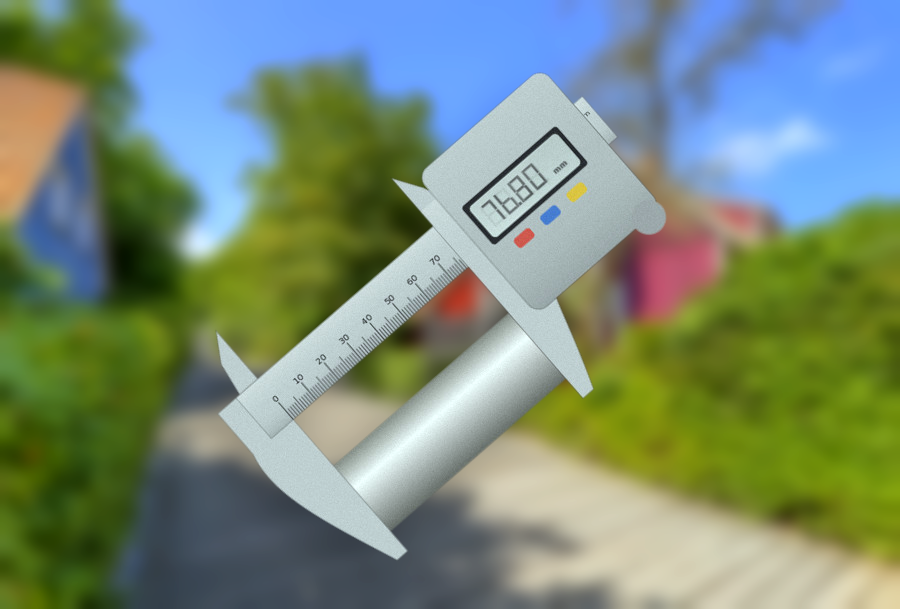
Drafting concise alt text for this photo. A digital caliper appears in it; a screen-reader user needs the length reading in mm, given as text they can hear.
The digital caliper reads 76.80 mm
